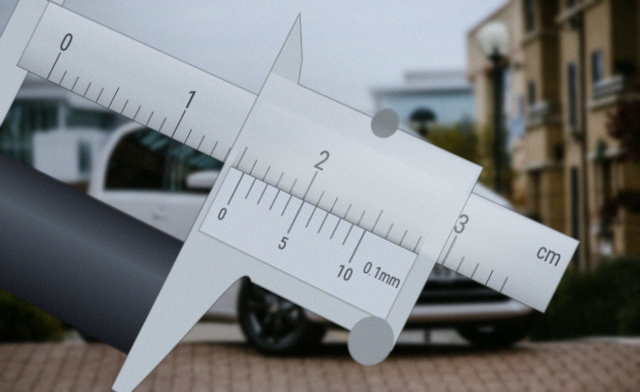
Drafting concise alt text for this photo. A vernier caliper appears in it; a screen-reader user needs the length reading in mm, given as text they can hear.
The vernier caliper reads 15.6 mm
